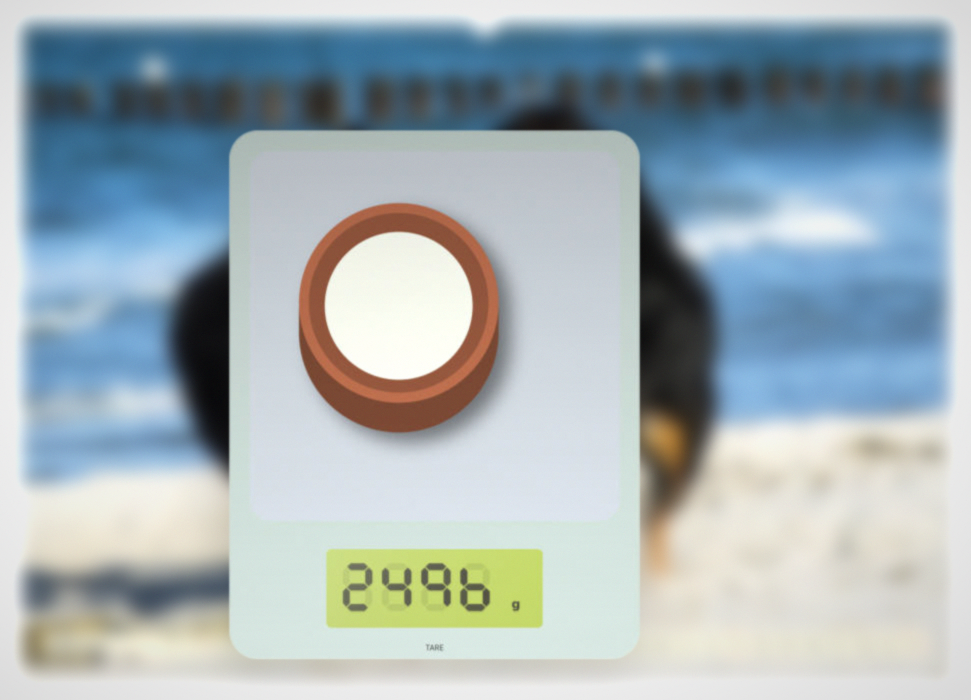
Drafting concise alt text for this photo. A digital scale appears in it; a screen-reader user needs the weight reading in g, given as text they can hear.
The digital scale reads 2496 g
